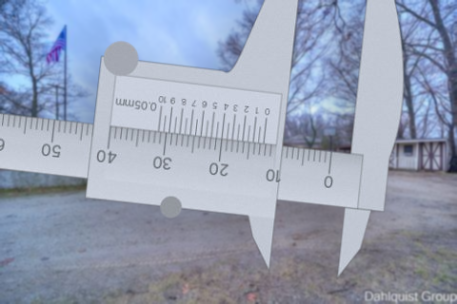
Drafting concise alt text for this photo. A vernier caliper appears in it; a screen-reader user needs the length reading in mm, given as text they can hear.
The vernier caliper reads 12.4 mm
